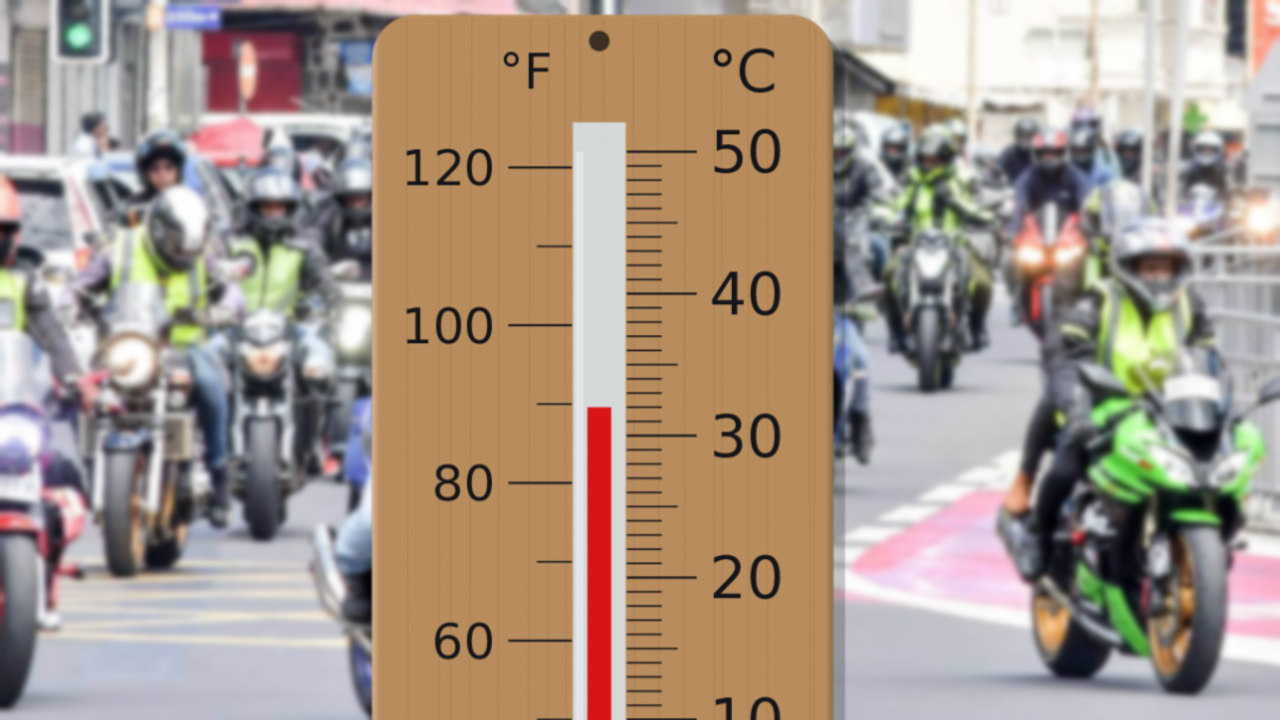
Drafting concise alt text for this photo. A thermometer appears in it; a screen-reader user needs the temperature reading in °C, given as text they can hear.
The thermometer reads 32 °C
